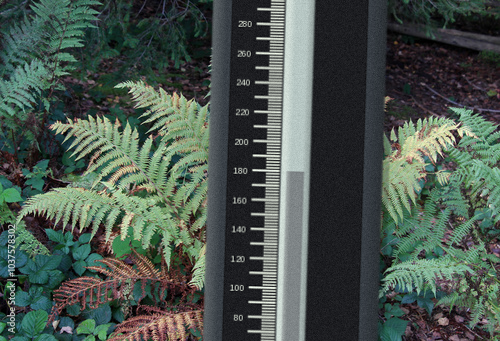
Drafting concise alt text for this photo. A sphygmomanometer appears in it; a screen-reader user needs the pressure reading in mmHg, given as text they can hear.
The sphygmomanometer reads 180 mmHg
